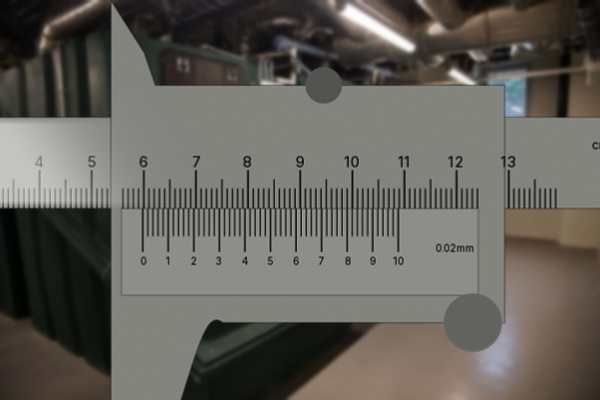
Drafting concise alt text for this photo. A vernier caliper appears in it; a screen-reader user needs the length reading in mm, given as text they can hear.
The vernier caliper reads 59.8 mm
